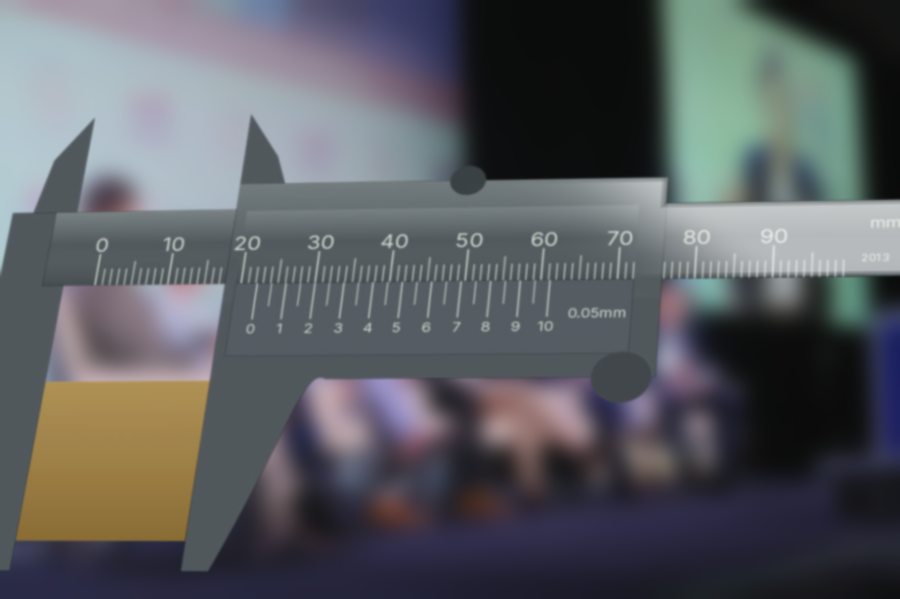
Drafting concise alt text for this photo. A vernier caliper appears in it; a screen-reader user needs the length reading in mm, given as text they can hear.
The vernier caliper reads 22.2 mm
